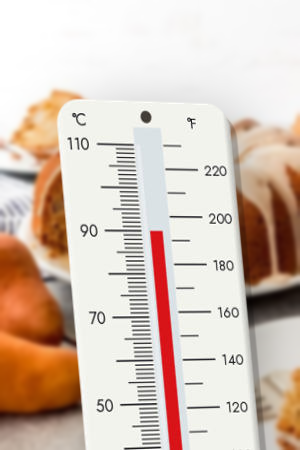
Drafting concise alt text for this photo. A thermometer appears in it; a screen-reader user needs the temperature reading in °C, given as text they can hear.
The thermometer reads 90 °C
